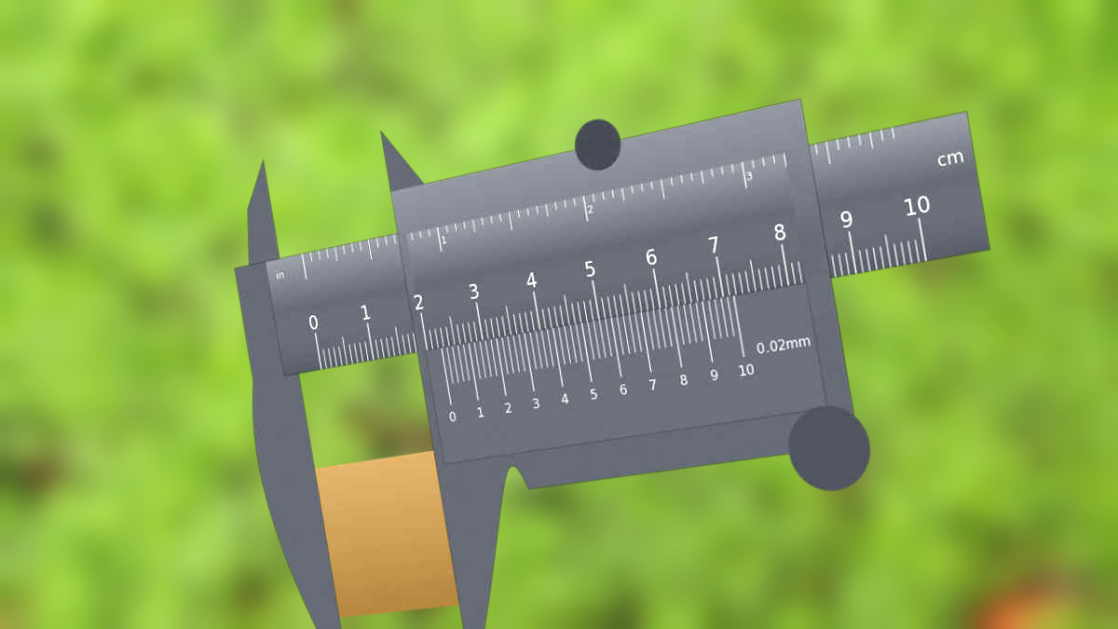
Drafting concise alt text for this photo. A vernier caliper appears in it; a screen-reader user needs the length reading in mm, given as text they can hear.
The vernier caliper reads 22.6 mm
